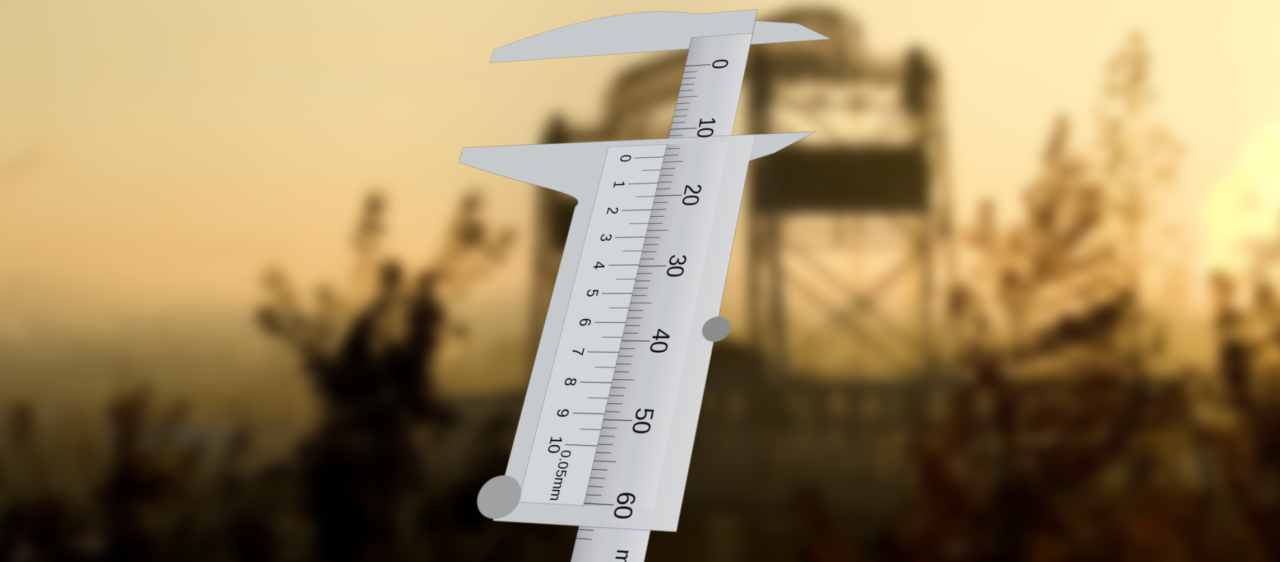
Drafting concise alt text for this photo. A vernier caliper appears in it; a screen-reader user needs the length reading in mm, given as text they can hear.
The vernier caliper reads 14.2 mm
